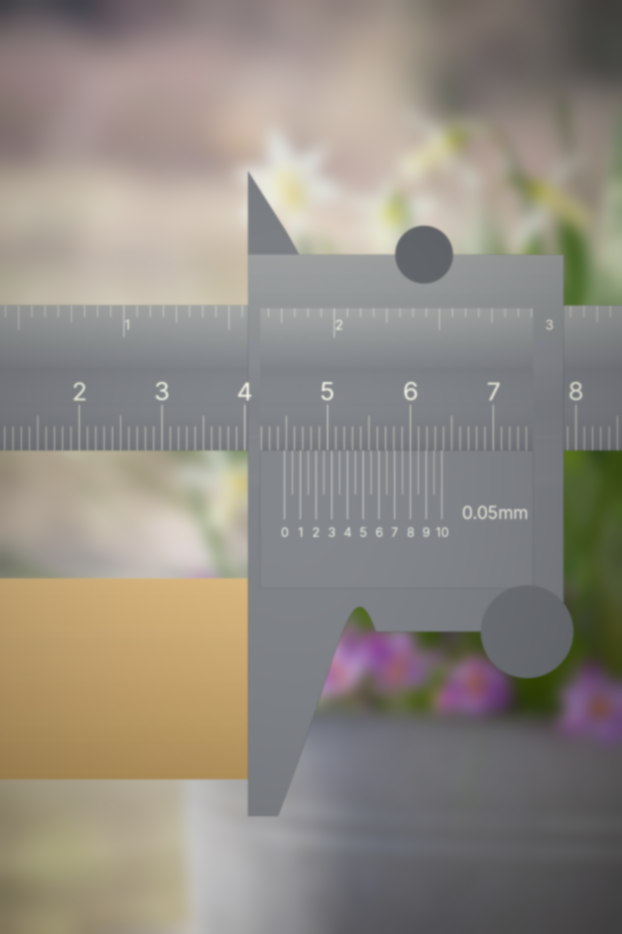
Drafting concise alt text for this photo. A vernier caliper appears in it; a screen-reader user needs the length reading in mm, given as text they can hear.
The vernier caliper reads 44.8 mm
